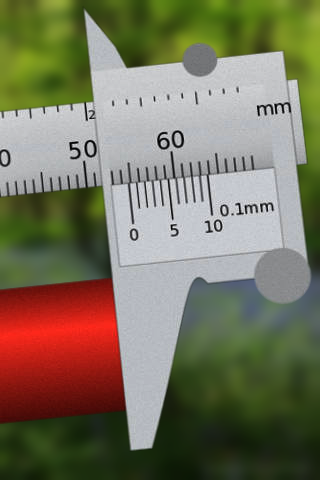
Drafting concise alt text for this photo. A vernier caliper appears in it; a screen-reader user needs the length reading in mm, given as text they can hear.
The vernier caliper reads 54.8 mm
